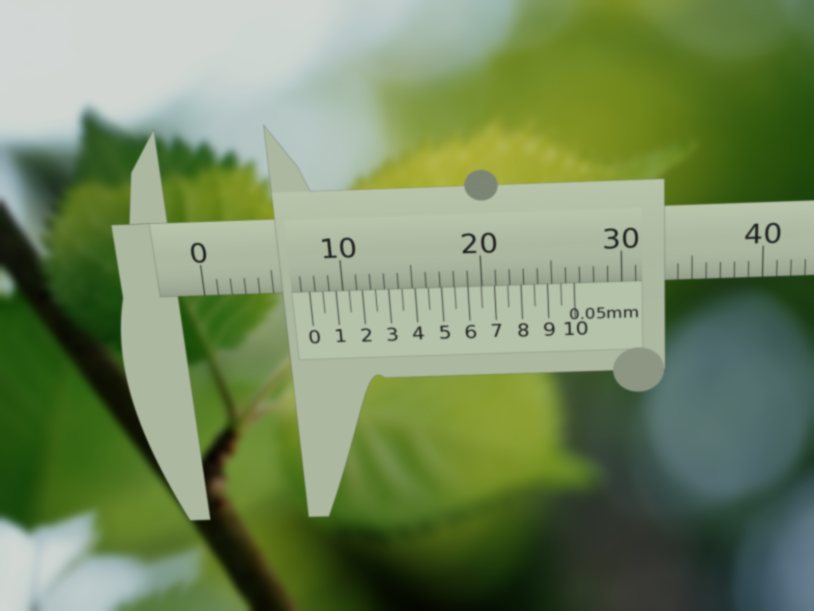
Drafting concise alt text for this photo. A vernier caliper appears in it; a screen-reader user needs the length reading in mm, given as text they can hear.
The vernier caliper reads 7.6 mm
